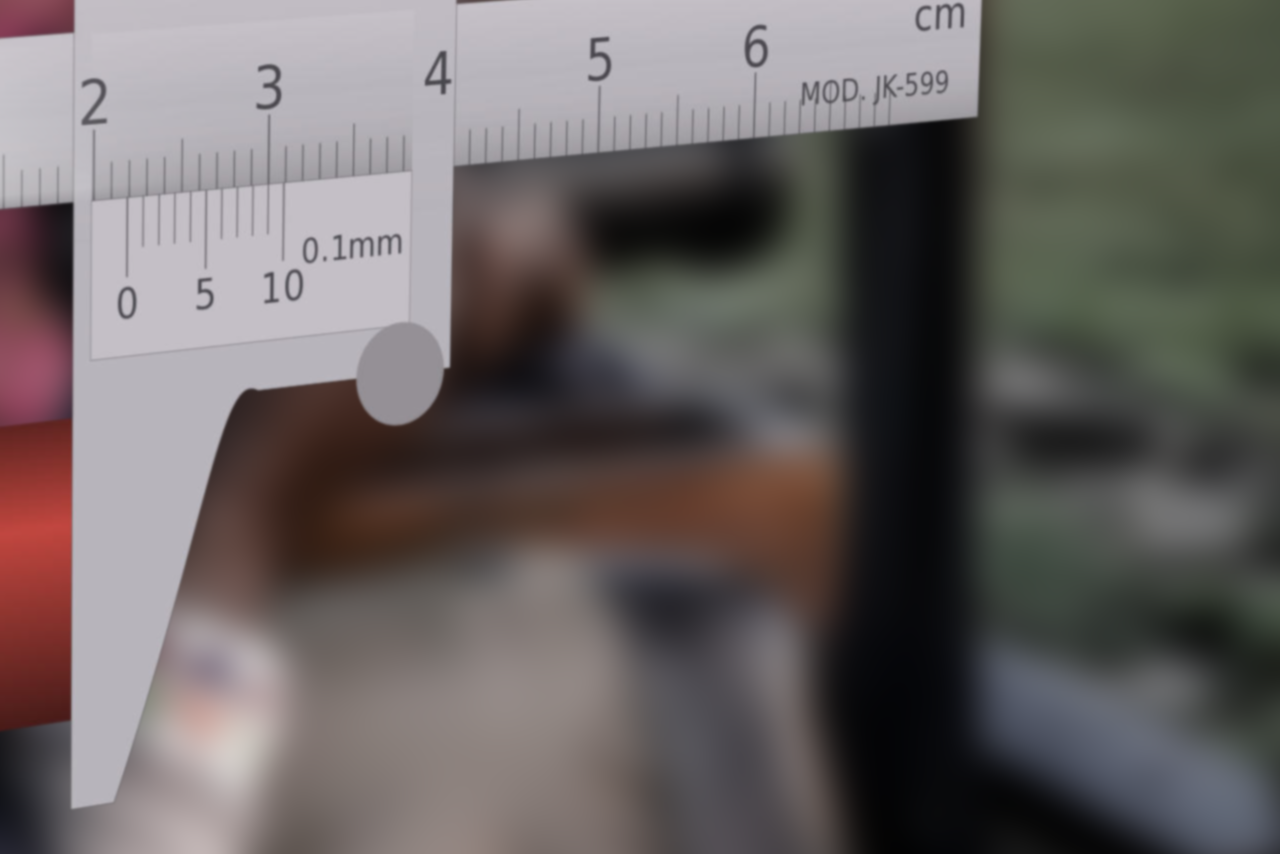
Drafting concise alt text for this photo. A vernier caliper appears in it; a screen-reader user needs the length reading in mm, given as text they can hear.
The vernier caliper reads 21.9 mm
